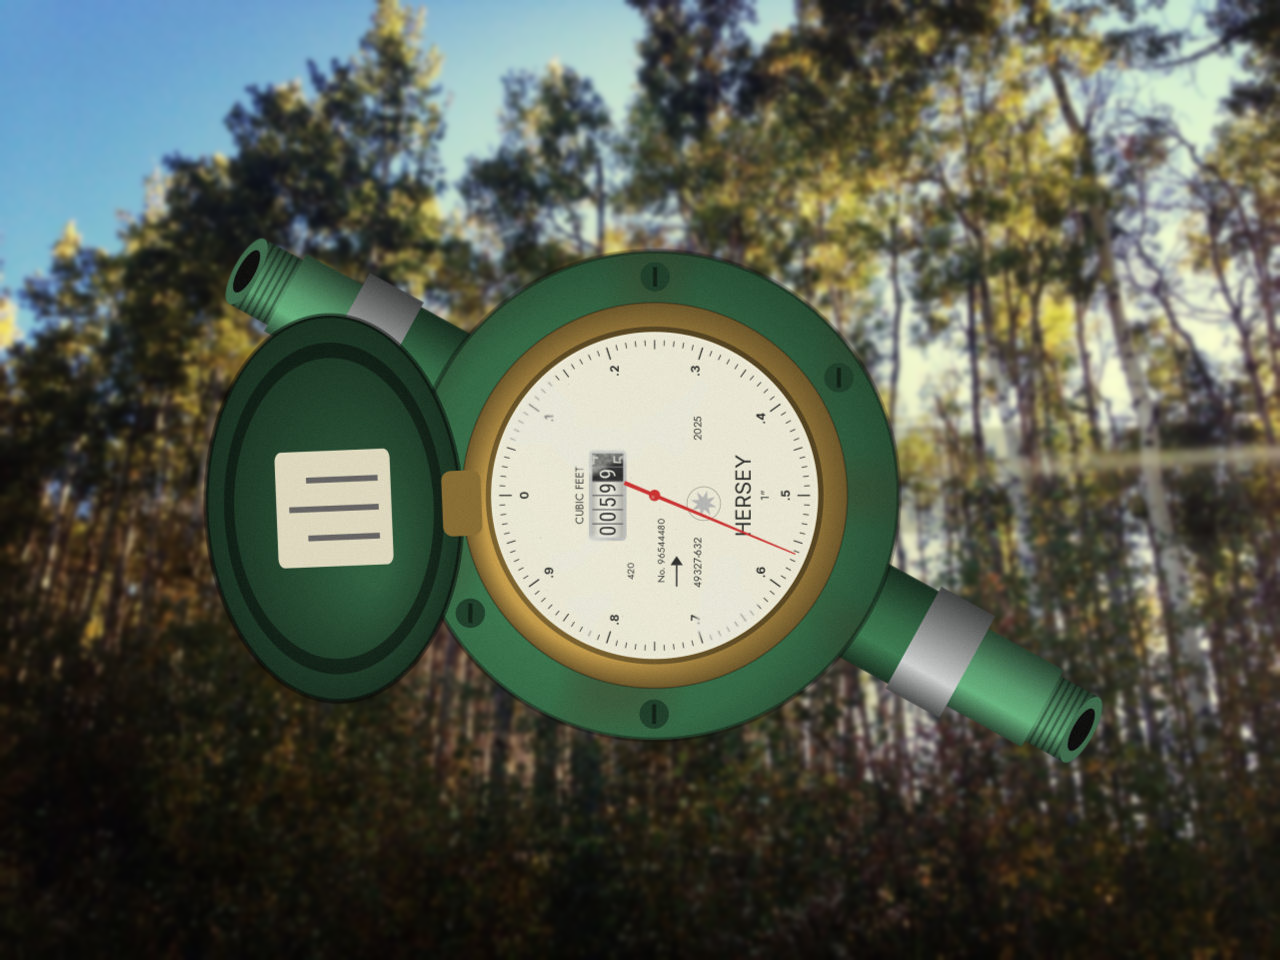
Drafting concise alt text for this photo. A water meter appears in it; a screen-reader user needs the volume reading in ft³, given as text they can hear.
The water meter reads 5994.56 ft³
